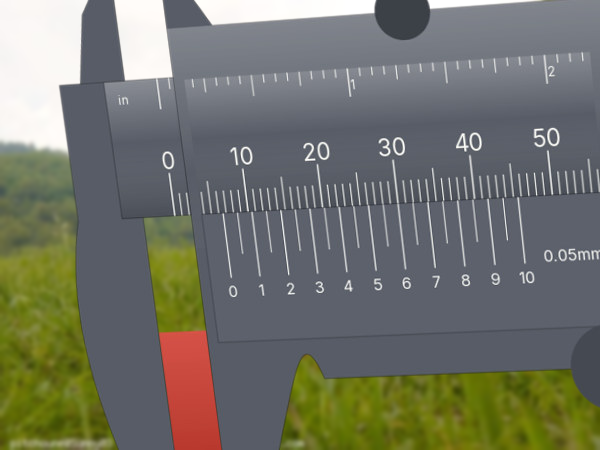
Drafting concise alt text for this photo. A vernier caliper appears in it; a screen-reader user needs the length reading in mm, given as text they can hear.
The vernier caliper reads 6.6 mm
